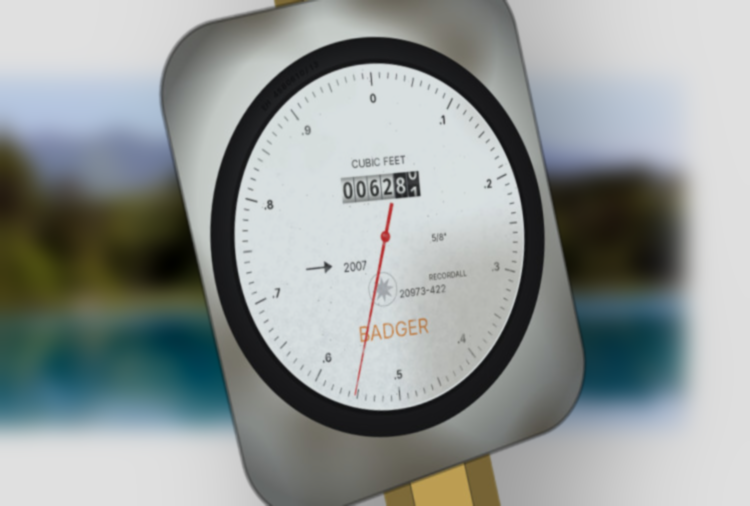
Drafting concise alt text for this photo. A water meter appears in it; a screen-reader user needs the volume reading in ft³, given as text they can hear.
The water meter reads 6280.55 ft³
